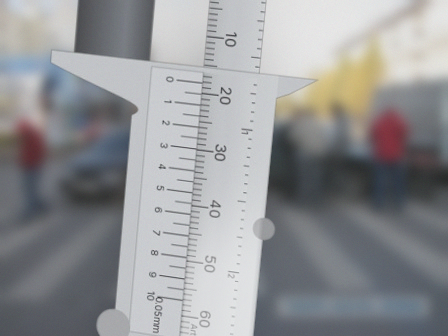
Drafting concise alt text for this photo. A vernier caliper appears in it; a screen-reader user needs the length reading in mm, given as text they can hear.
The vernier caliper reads 18.2 mm
